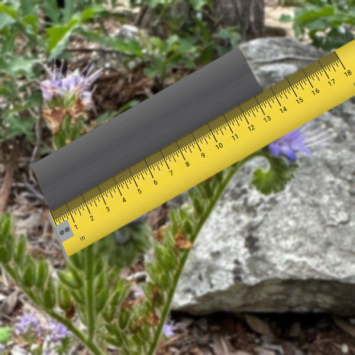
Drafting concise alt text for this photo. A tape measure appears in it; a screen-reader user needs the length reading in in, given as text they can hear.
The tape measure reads 13.5 in
